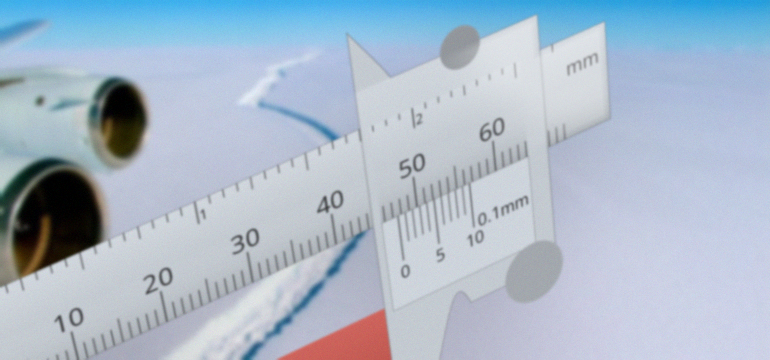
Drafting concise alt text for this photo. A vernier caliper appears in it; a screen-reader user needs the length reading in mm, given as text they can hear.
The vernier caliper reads 47.6 mm
